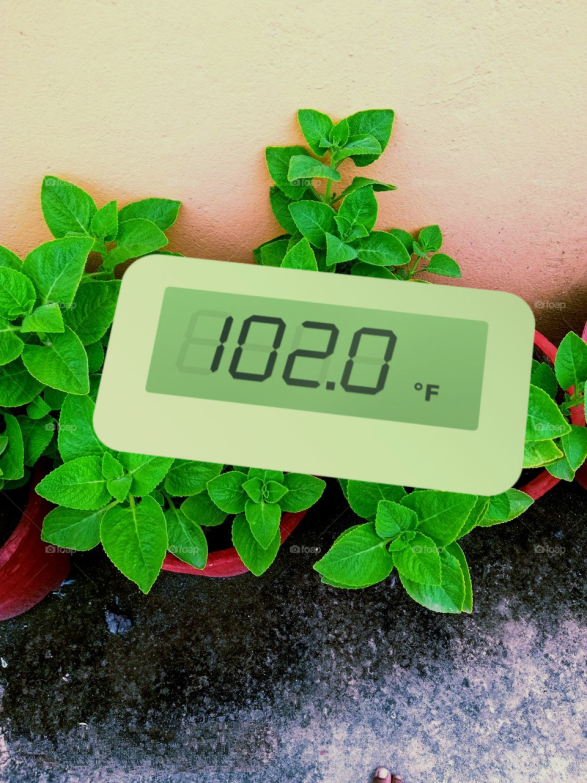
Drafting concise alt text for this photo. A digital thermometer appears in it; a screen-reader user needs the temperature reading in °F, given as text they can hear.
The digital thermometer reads 102.0 °F
